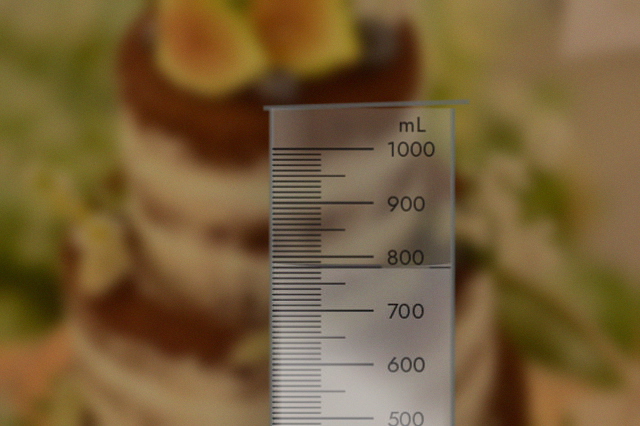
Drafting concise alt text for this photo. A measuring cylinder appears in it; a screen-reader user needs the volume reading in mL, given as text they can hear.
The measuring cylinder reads 780 mL
